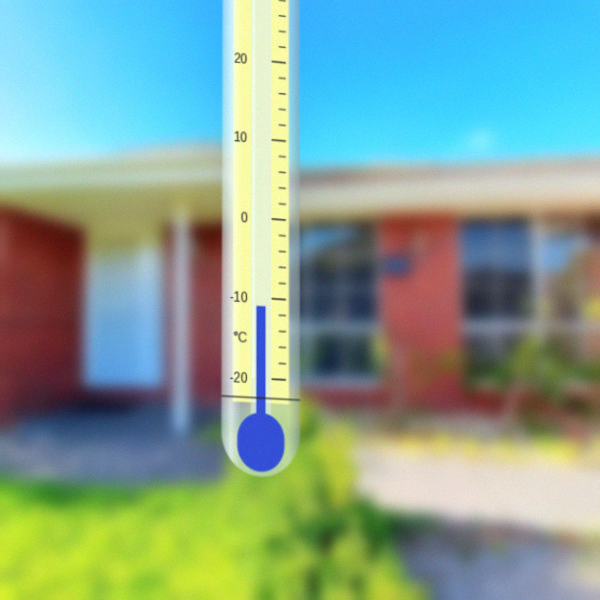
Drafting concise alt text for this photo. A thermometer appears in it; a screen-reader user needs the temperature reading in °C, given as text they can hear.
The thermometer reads -11 °C
